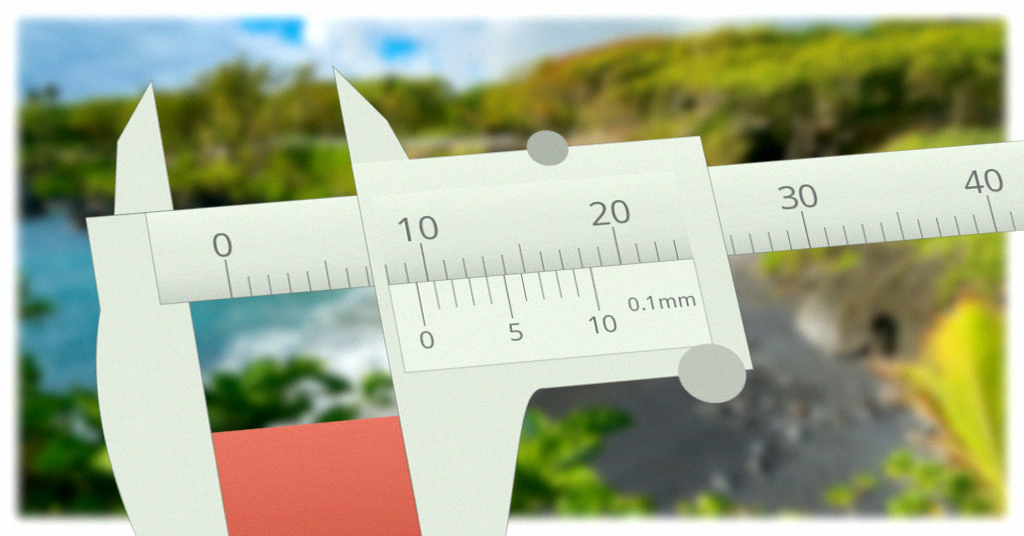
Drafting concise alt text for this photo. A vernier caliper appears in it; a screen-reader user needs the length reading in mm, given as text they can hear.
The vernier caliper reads 9.4 mm
